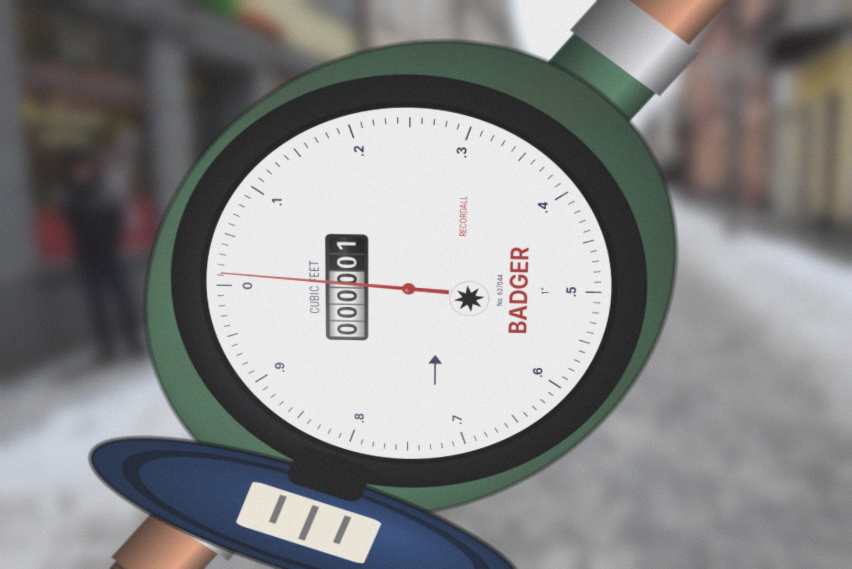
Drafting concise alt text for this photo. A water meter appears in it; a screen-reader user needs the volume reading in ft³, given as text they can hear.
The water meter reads 1.01 ft³
